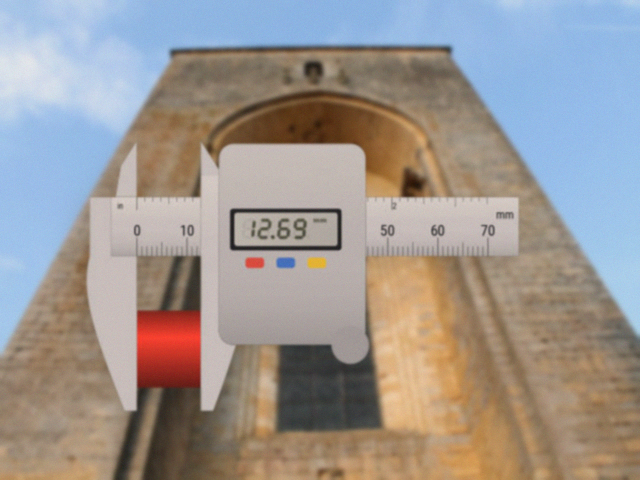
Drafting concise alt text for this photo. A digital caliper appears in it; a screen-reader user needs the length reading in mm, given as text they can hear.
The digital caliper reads 12.69 mm
